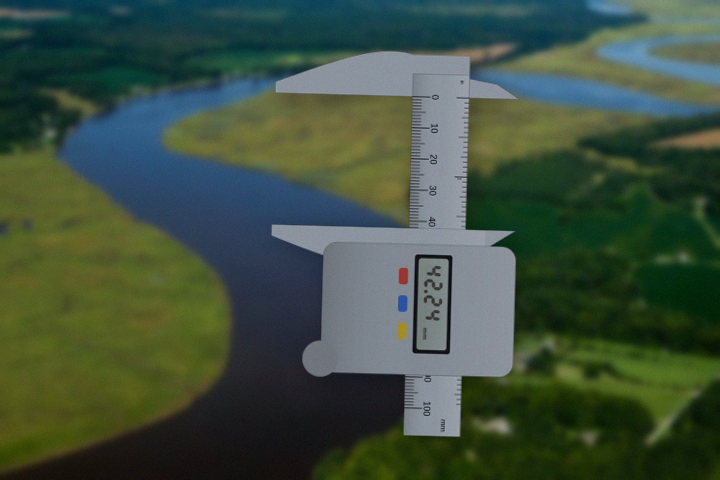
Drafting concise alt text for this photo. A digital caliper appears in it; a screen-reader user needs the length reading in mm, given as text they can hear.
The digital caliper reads 42.24 mm
